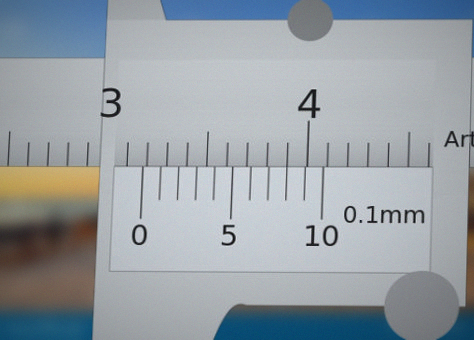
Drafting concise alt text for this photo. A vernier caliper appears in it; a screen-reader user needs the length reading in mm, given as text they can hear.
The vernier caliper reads 31.8 mm
